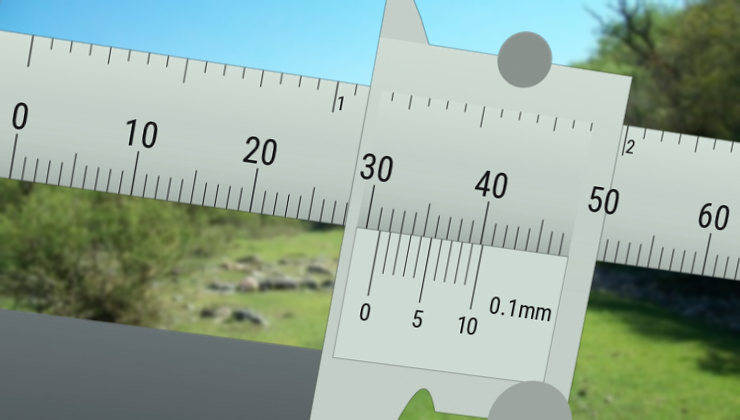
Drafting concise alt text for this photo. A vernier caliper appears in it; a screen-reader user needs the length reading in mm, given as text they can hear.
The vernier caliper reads 31.2 mm
